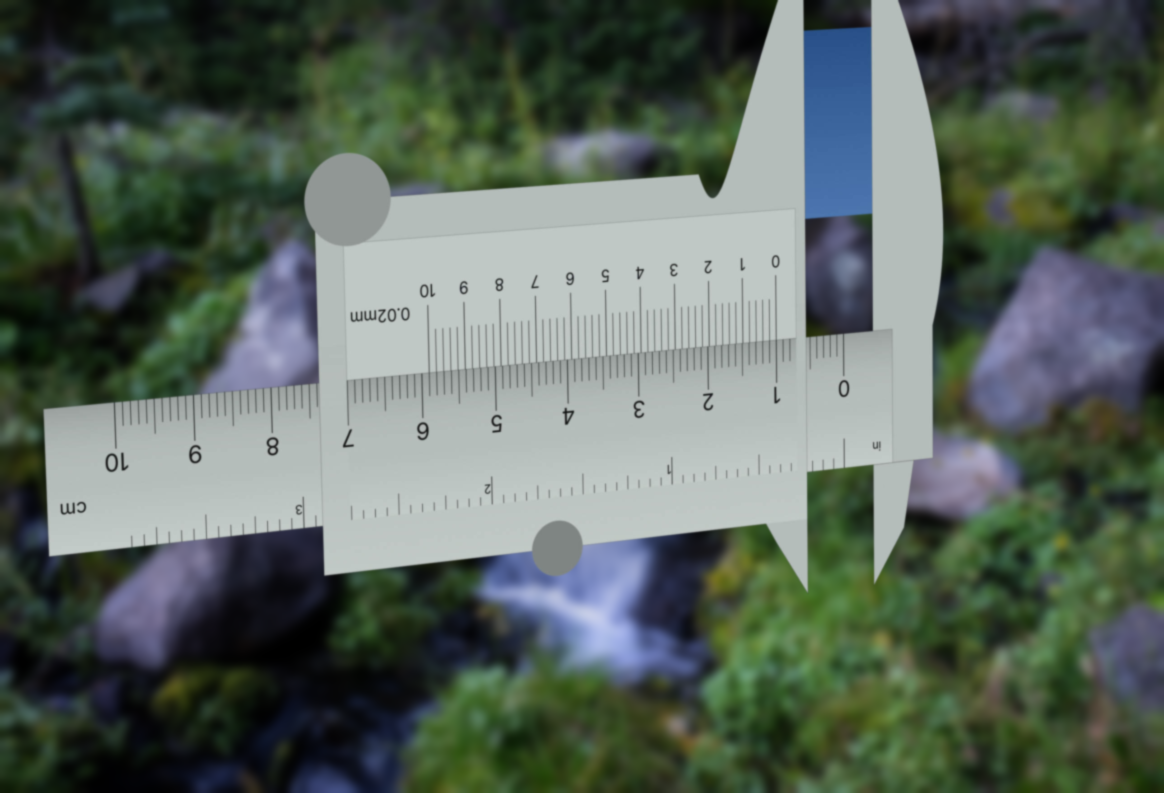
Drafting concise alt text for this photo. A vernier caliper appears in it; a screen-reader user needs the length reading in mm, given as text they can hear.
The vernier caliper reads 10.0 mm
